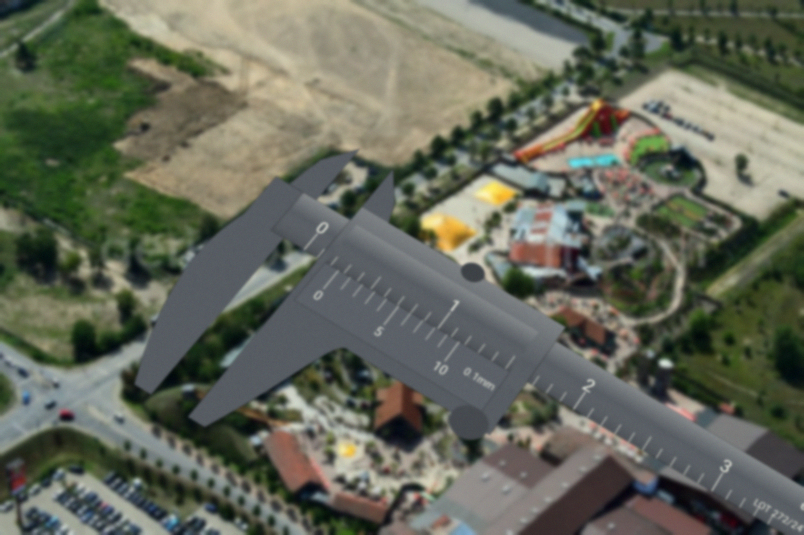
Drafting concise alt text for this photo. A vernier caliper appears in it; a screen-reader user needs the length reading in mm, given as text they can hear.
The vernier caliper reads 2.6 mm
